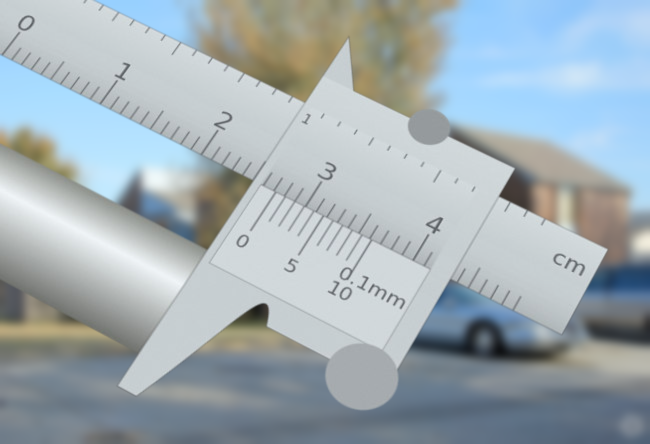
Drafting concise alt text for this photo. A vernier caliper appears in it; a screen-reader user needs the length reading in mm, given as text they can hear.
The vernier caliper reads 27.2 mm
